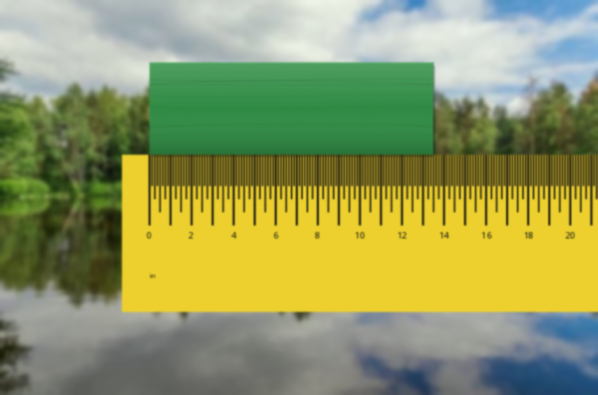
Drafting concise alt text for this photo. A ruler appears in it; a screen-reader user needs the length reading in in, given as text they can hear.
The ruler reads 13.5 in
